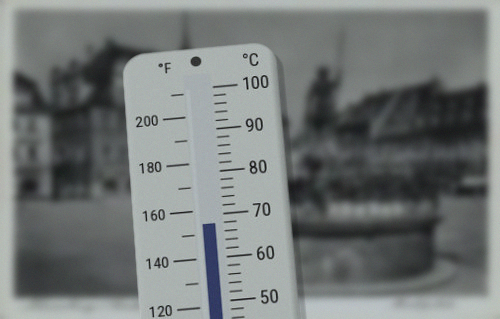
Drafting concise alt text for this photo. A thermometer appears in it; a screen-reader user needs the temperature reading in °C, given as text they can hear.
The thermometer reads 68 °C
